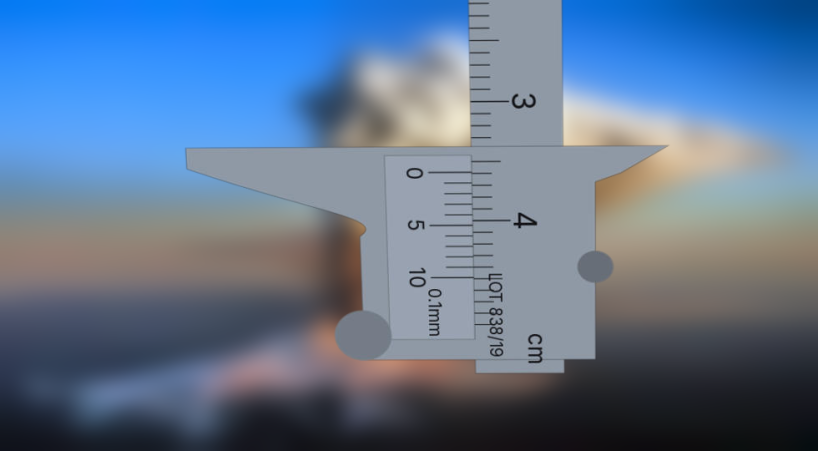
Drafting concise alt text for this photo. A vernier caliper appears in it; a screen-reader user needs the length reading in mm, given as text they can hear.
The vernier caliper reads 35.9 mm
